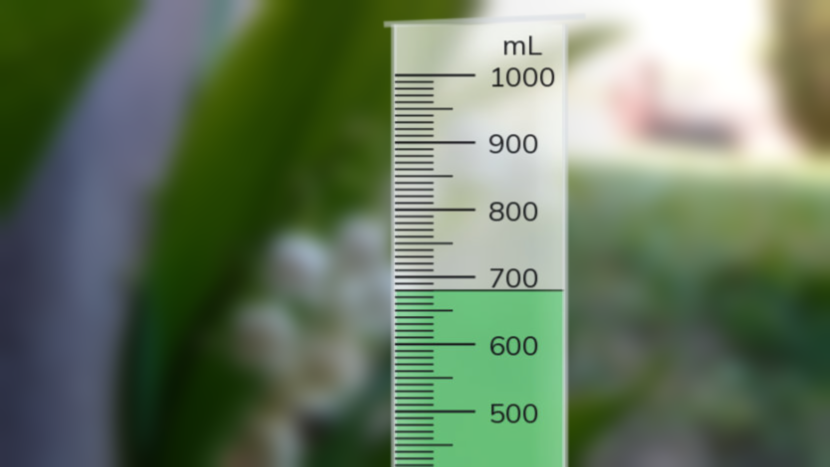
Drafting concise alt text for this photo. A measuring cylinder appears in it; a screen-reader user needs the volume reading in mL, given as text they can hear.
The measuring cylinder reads 680 mL
